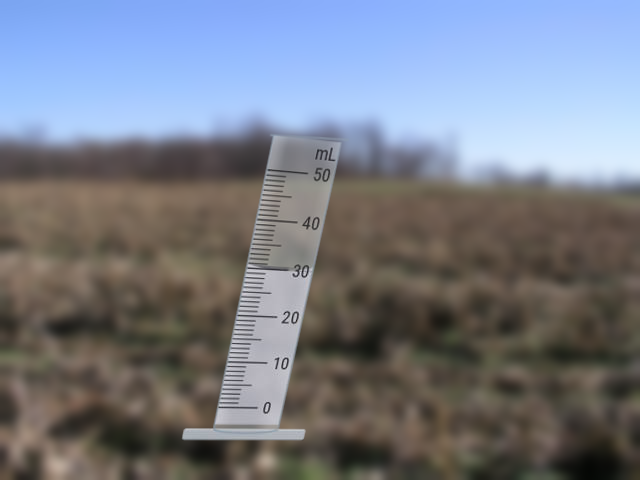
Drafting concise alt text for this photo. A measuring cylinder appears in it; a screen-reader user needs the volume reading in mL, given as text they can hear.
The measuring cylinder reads 30 mL
